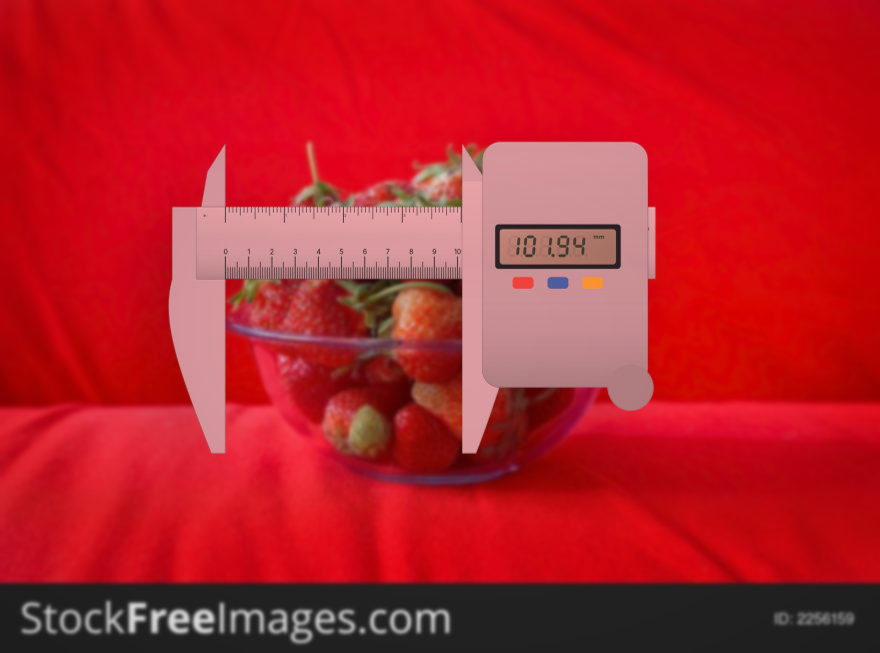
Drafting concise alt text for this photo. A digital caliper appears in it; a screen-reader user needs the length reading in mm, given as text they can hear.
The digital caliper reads 101.94 mm
